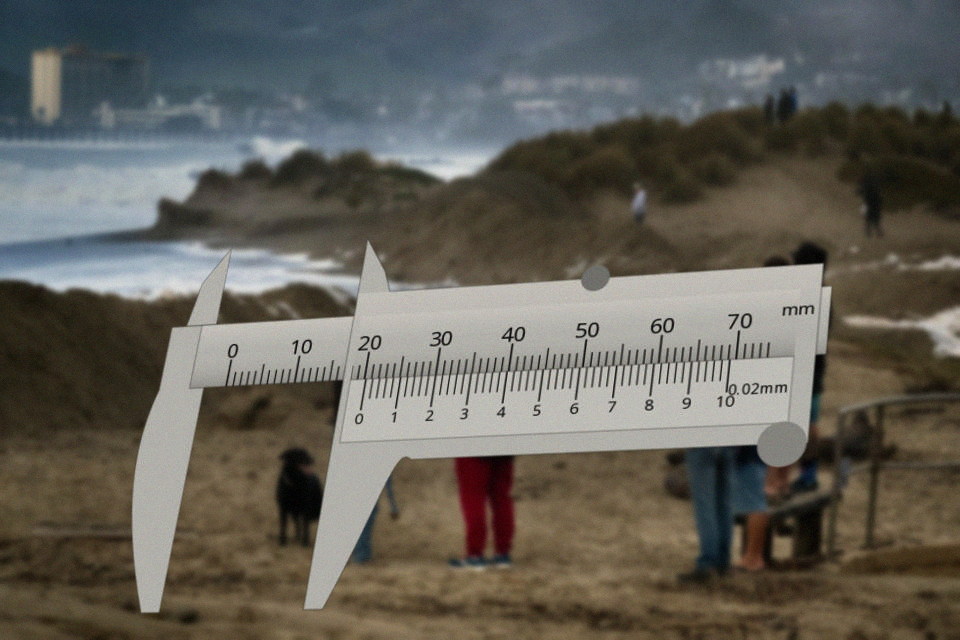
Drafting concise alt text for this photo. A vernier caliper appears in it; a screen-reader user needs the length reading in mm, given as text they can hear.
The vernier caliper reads 20.2 mm
